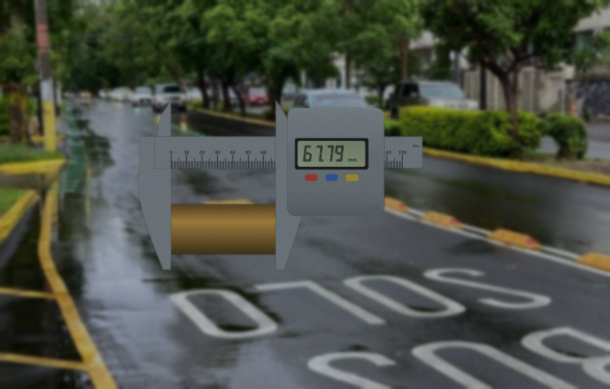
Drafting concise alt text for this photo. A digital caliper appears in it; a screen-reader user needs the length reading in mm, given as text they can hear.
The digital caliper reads 67.79 mm
